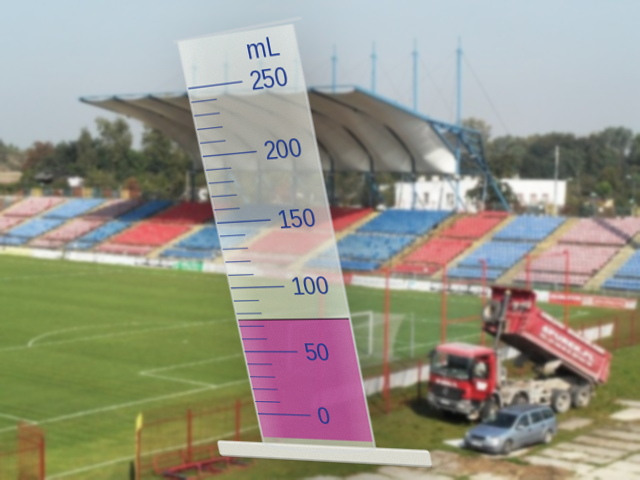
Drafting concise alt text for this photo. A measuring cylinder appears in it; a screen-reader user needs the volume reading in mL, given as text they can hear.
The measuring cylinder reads 75 mL
